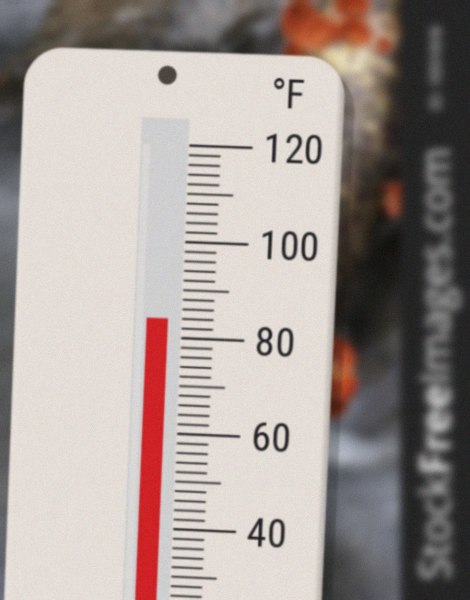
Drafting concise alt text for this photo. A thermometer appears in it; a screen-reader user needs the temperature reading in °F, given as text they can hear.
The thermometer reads 84 °F
